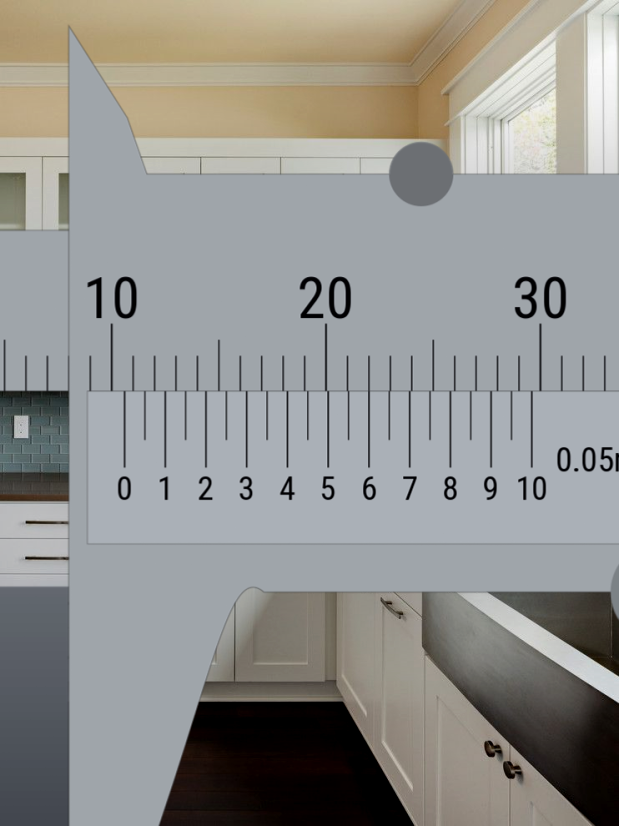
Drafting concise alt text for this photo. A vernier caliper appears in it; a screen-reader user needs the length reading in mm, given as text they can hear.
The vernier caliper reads 10.60 mm
